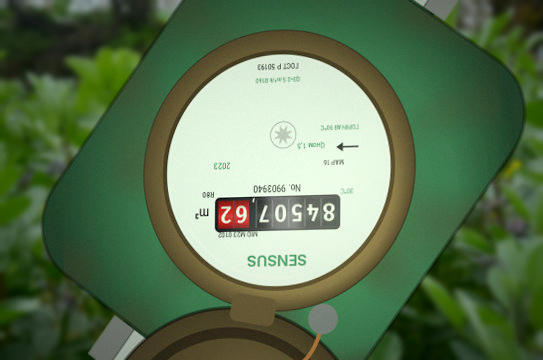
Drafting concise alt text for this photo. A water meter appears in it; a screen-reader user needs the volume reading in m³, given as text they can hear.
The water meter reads 84507.62 m³
